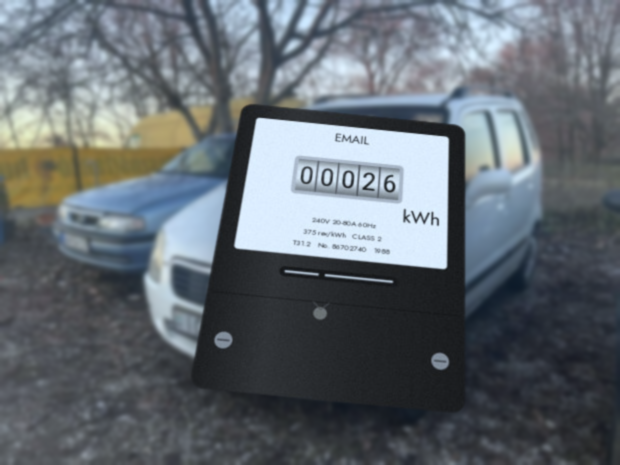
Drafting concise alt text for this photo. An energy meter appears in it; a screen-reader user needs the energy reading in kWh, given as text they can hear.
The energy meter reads 26 kWh
